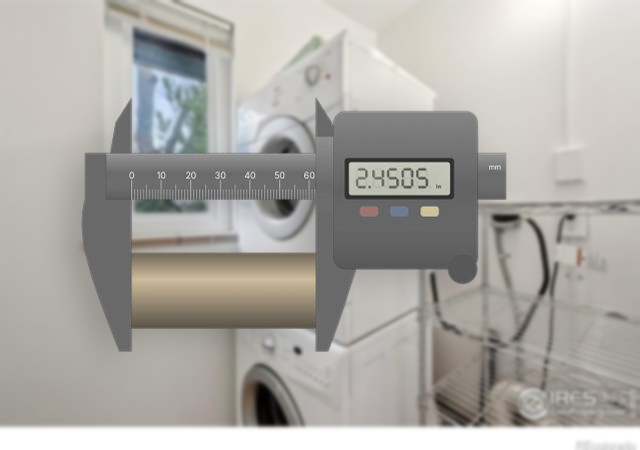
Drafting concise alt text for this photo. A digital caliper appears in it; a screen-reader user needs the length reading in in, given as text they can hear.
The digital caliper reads 2.4505 in
